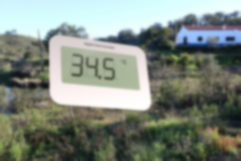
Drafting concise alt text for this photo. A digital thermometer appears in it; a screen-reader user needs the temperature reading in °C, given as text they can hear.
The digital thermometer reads 34.5 °C
